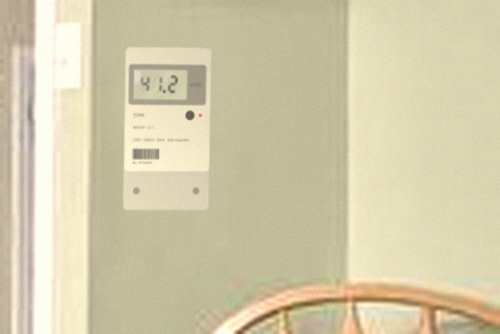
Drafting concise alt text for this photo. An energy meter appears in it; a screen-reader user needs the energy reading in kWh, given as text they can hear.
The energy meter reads 41.2 kWh
